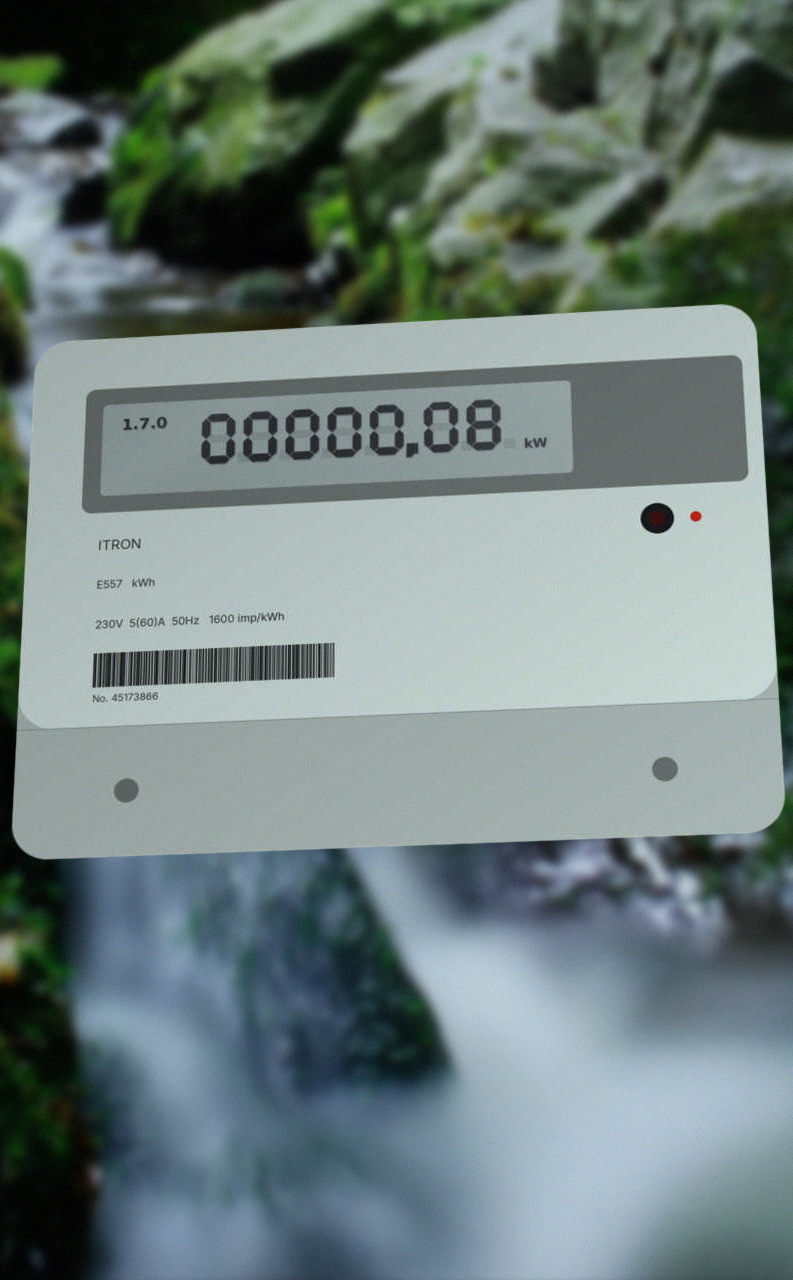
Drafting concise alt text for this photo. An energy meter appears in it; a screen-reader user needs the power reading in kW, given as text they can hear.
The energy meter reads 0.08 kW
